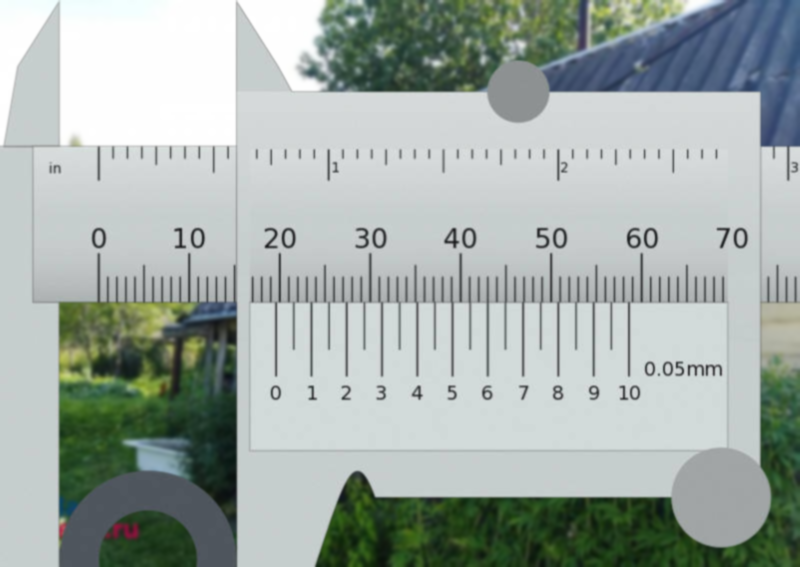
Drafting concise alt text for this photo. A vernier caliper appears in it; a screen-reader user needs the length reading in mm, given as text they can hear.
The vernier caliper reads 19.6 mm
